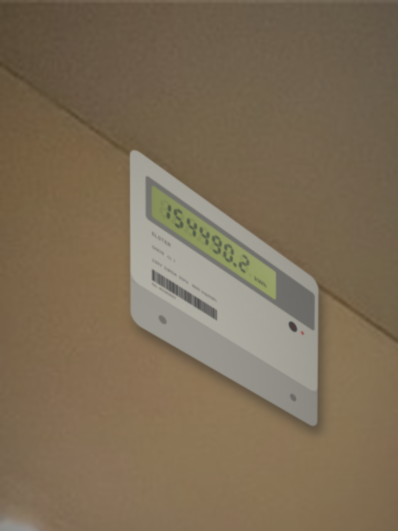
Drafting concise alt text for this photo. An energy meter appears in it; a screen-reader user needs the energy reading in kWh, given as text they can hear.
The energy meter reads 154490.2 kWh
